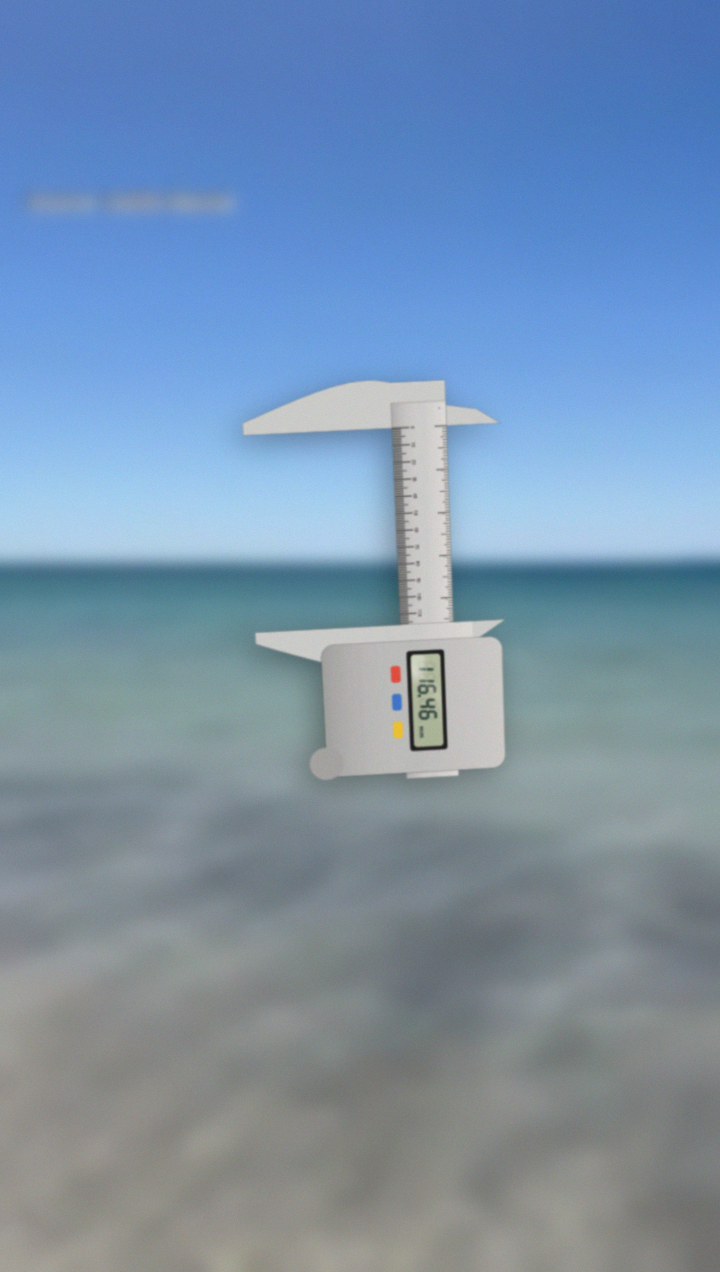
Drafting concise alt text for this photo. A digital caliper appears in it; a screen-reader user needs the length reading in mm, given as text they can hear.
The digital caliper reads 116.46 mm
